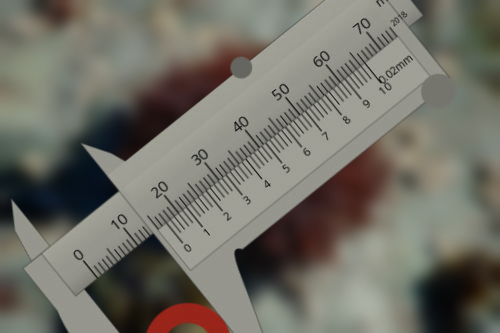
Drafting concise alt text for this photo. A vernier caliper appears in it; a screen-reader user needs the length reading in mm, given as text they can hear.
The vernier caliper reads 17.0 mm
